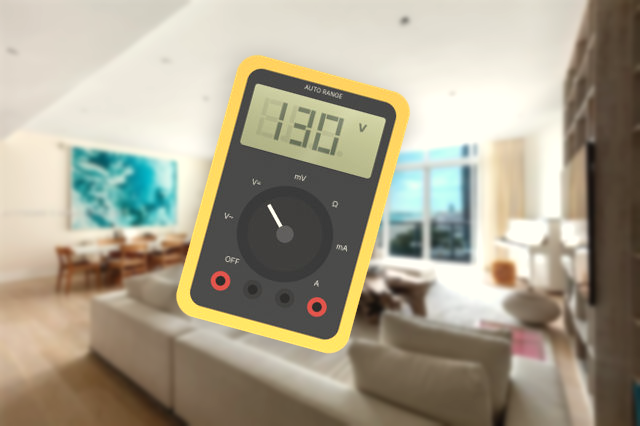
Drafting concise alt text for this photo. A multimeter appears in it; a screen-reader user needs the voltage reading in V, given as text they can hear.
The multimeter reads 130 V
